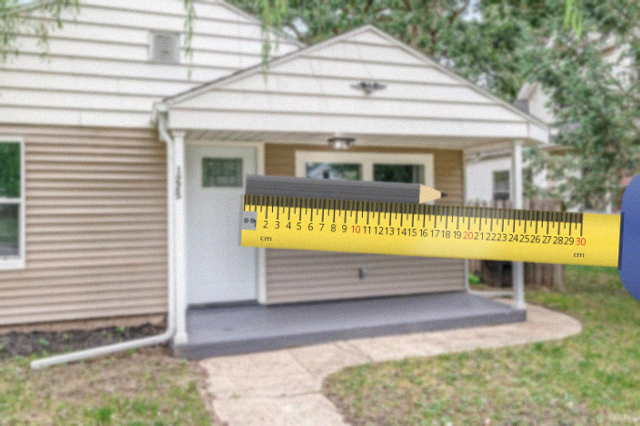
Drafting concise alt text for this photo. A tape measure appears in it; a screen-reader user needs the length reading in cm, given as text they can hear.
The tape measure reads 18 cm
